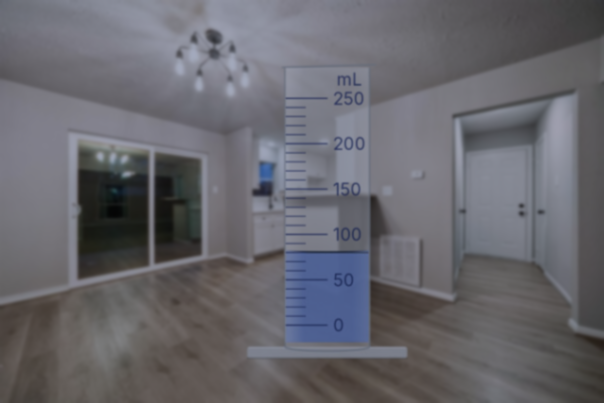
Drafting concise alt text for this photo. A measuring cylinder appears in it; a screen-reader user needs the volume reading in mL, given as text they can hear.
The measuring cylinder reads 80 mL
